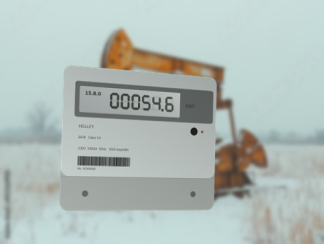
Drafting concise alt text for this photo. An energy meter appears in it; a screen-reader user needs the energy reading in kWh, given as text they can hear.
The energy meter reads 54.6 kWh
